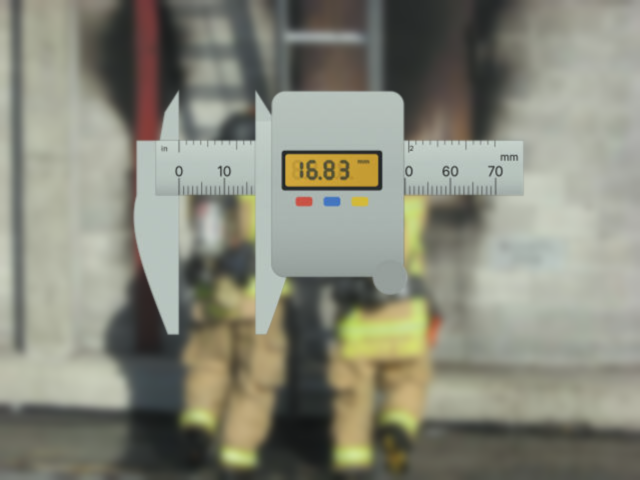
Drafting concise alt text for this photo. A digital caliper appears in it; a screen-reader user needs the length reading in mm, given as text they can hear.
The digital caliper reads 16.83 mm
